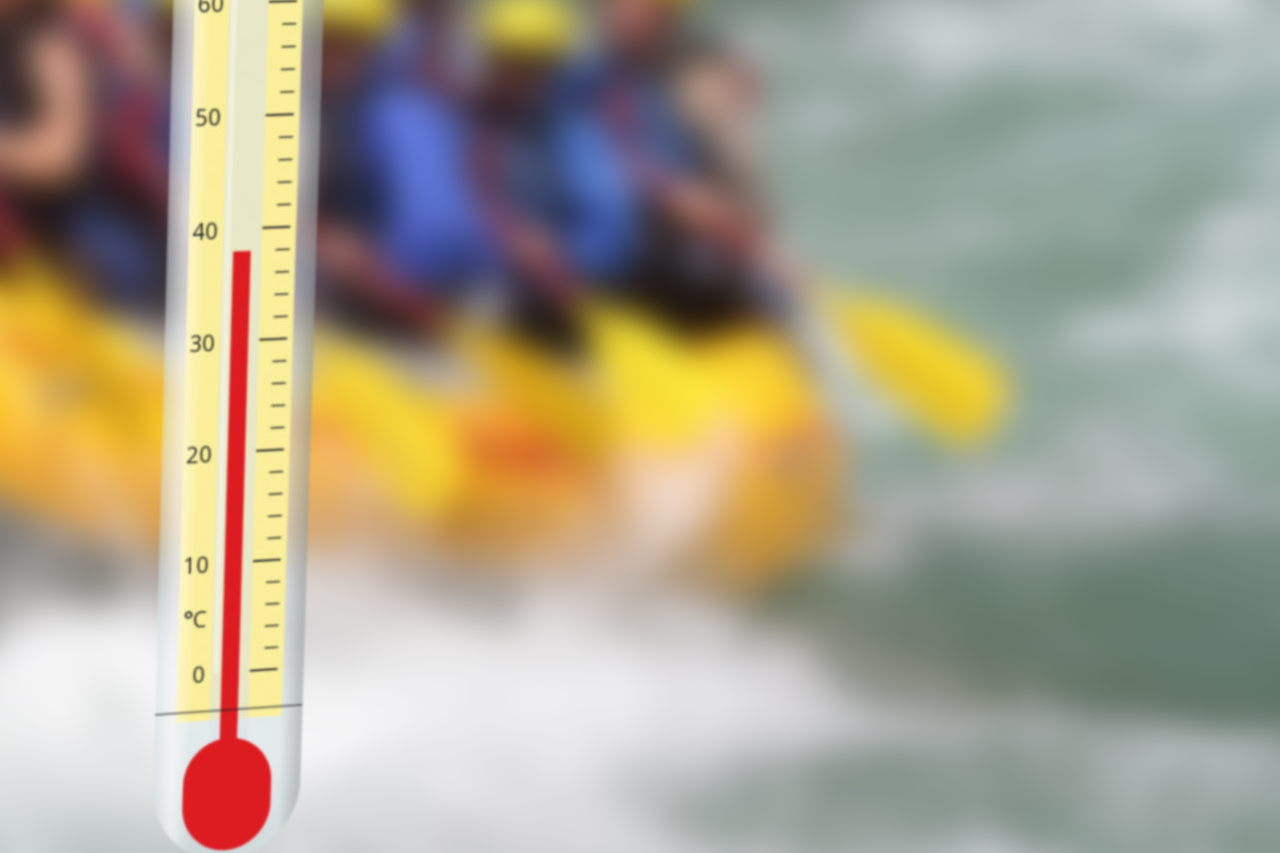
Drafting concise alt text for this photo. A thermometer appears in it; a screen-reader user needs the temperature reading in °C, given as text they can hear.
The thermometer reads 38 °C
